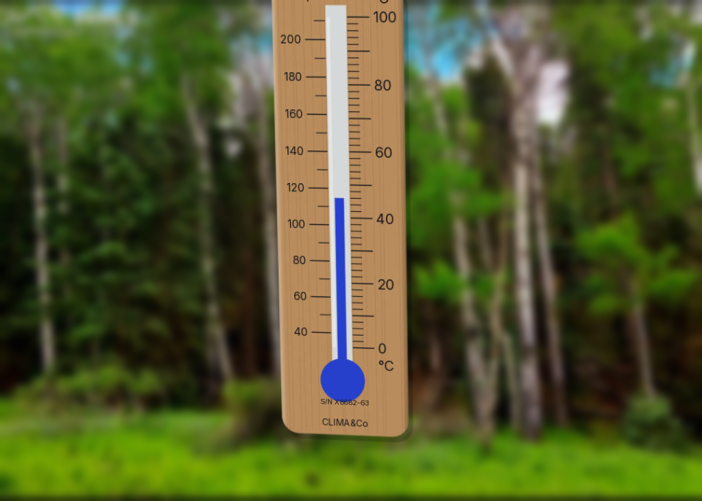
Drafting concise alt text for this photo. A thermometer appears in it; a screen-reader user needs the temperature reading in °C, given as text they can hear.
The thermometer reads 46 °C
